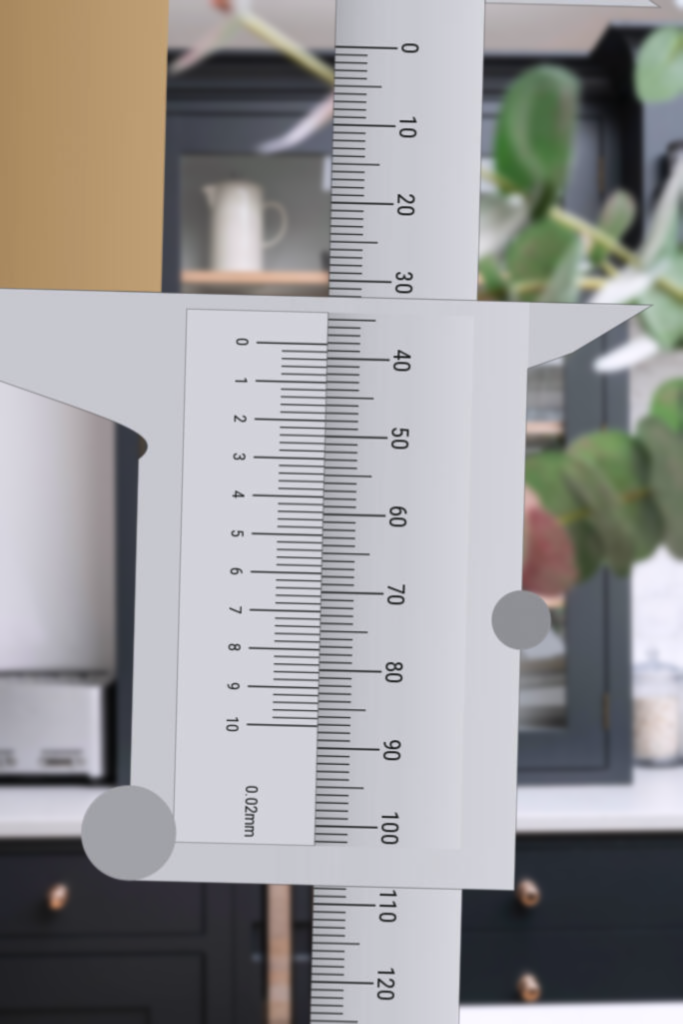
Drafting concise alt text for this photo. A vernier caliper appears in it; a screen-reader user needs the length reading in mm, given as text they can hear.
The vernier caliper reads 38.2 mm
